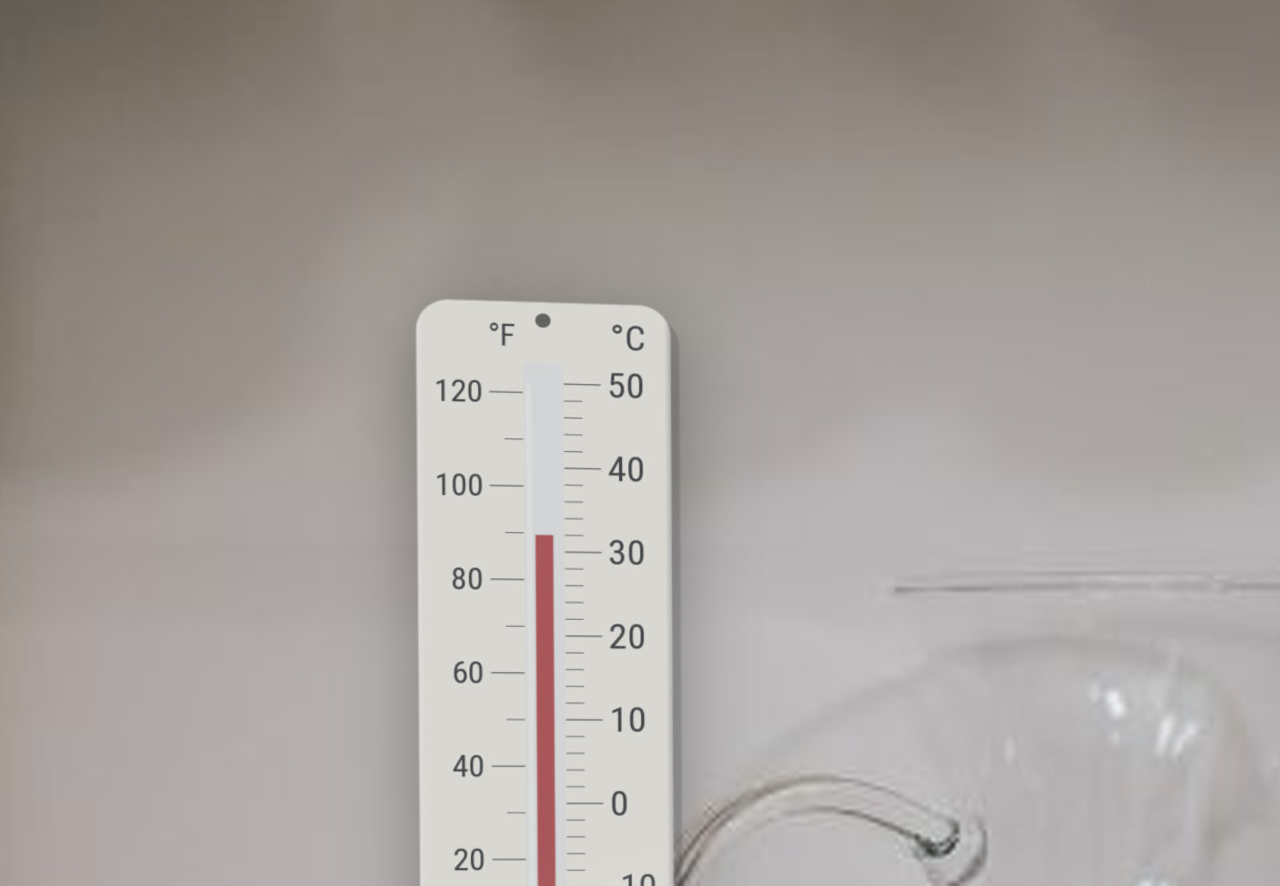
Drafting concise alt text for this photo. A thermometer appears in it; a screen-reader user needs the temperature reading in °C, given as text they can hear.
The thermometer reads 32 °C
